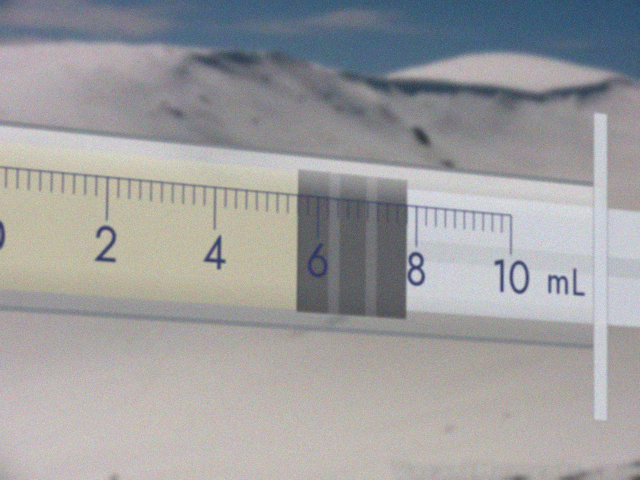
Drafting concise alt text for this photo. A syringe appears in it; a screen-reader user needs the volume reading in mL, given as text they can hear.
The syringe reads 5.6 mL
